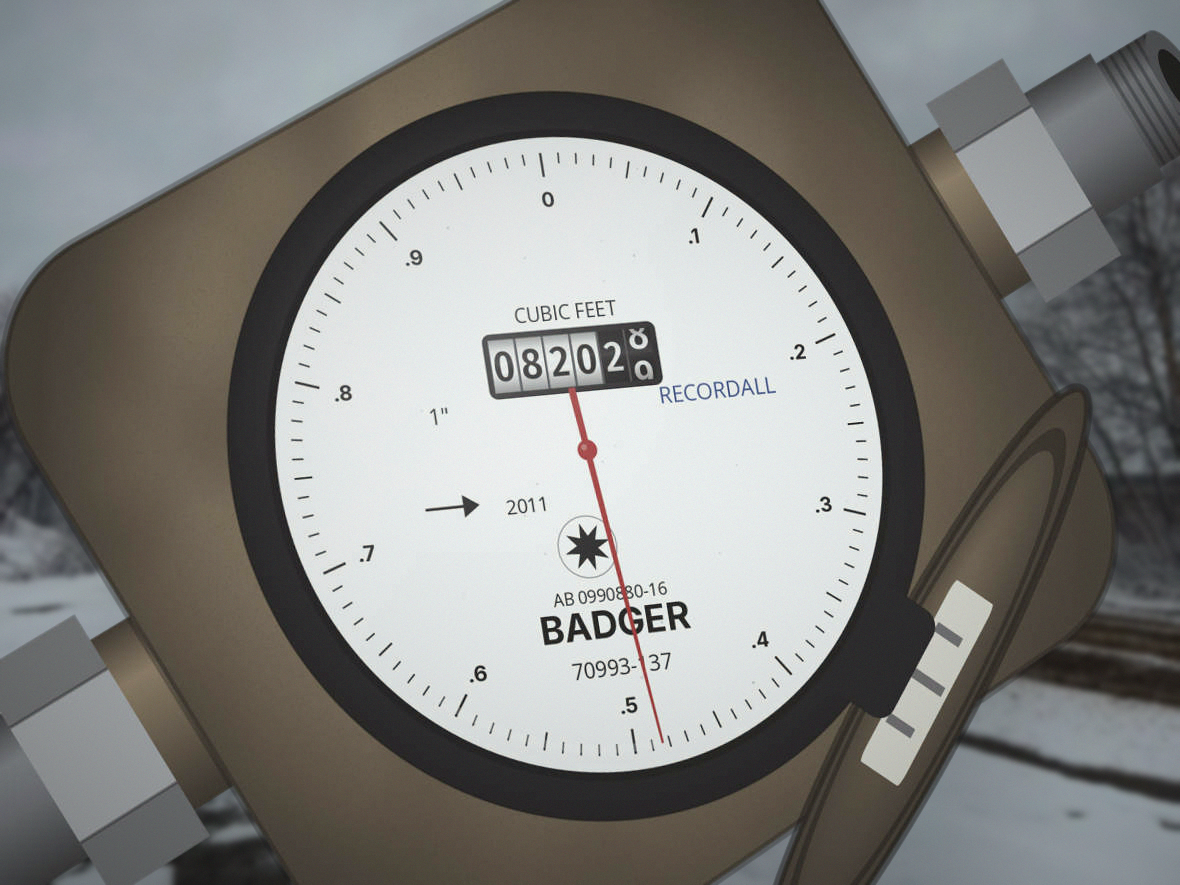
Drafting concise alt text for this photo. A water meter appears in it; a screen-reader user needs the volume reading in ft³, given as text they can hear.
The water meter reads 82028.48 ft³
